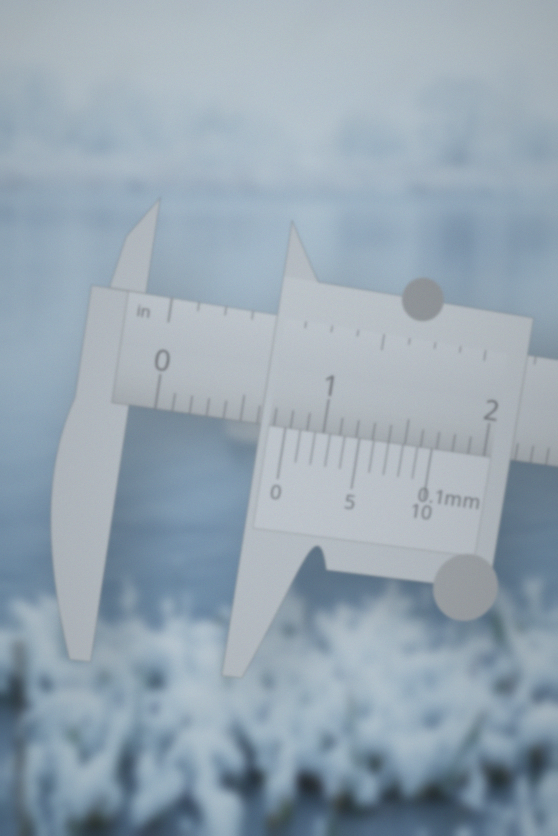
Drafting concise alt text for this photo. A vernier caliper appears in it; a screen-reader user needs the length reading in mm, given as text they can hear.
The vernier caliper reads 7.7 mm
